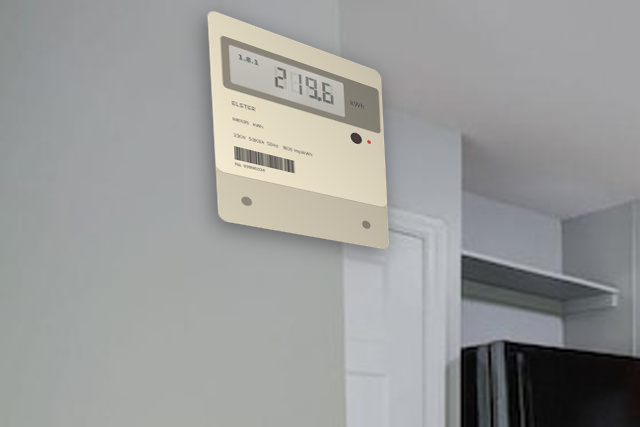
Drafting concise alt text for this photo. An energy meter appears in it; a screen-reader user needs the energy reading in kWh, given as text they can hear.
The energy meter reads 219.6 kWh
